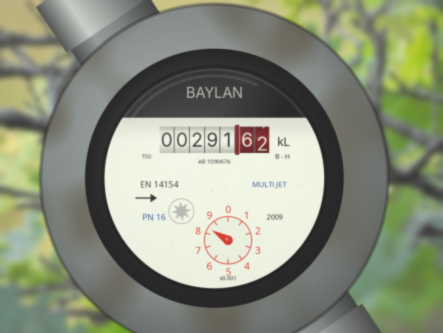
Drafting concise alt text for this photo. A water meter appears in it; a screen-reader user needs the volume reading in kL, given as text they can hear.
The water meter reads 291.618 kL
